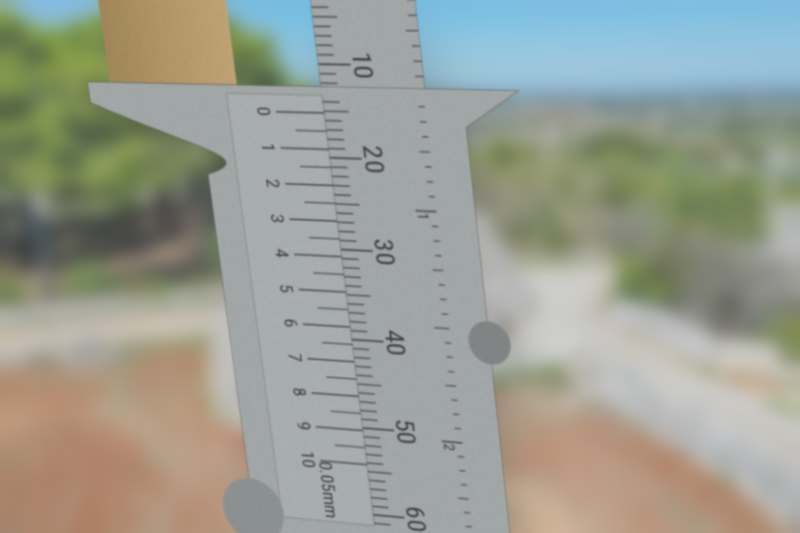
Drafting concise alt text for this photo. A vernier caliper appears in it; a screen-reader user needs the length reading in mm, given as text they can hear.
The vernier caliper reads 15.2 mm
